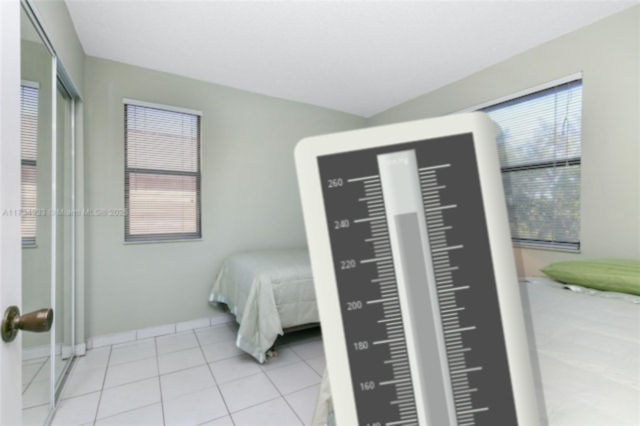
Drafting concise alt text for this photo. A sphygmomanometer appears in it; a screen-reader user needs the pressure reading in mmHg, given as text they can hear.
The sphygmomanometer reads 240 mmHg
